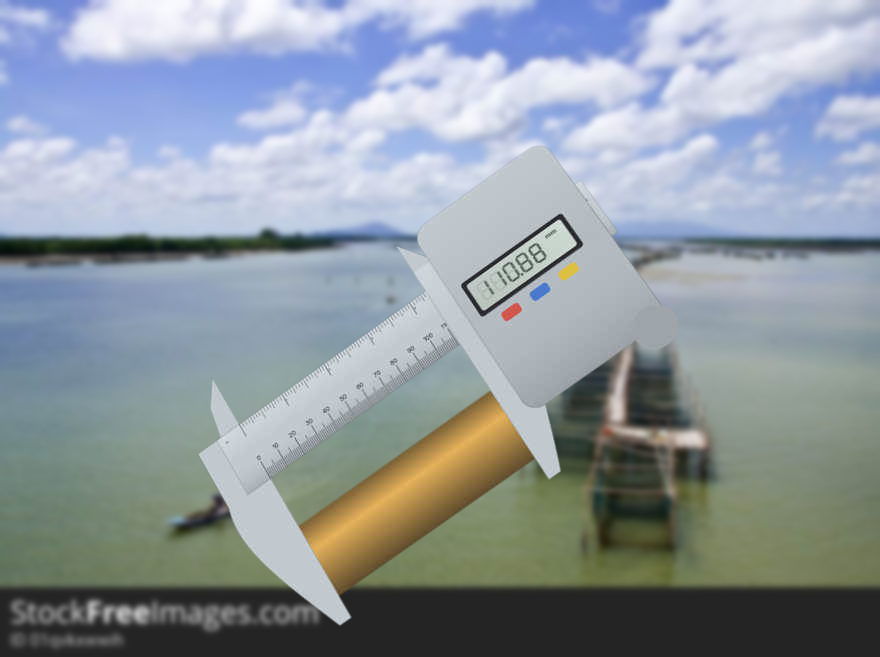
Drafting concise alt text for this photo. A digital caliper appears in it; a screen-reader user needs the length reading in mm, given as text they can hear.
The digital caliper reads 110.88 mm
